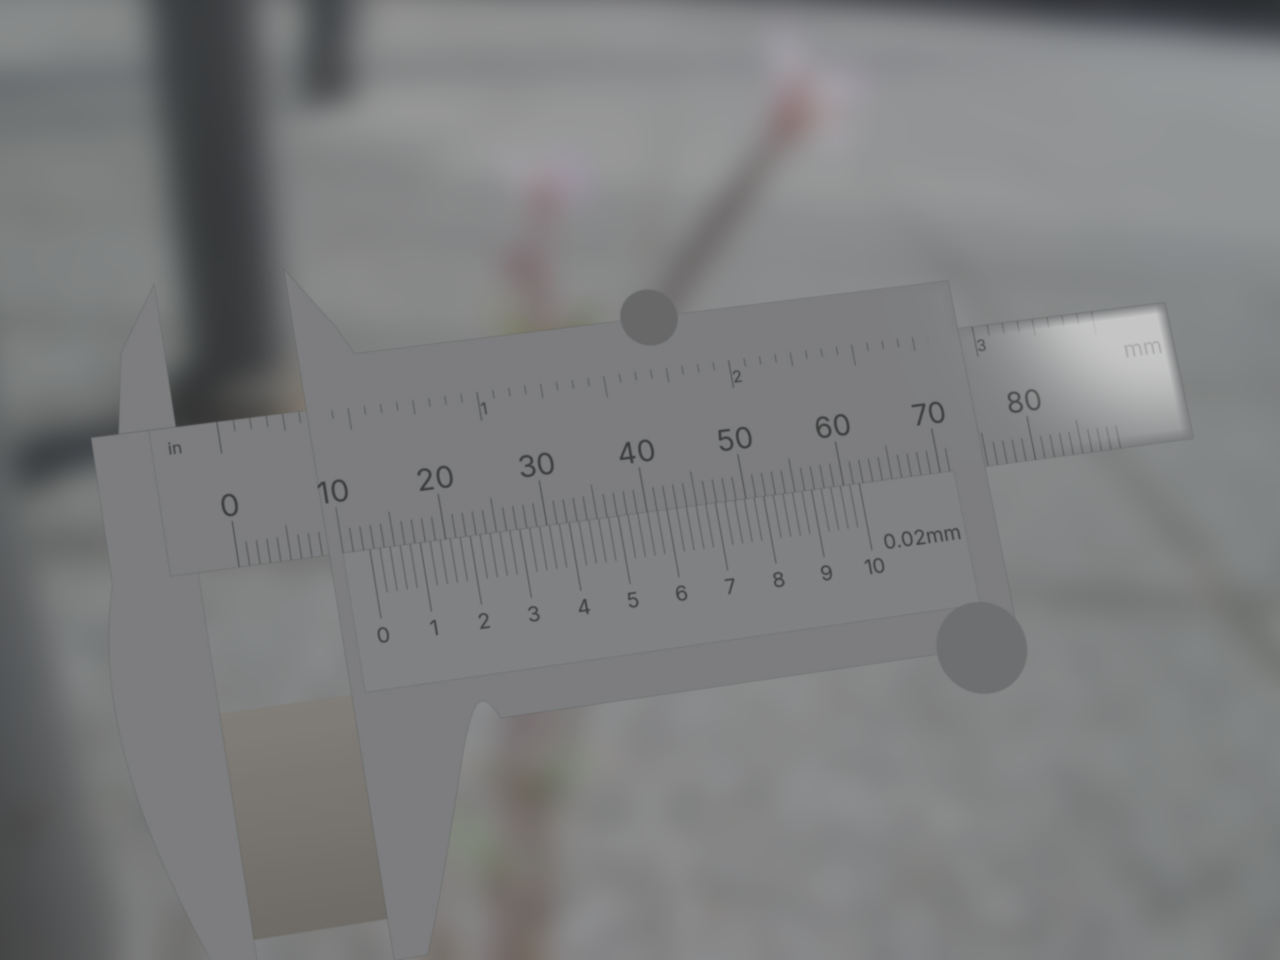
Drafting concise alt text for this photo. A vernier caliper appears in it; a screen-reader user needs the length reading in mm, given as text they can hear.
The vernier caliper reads 12.6 mm
